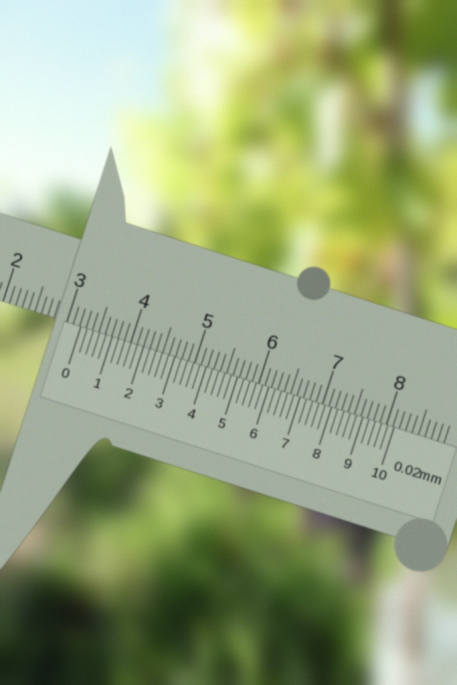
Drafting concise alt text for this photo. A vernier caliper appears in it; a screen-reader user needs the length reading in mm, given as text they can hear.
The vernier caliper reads 32.2 mm
